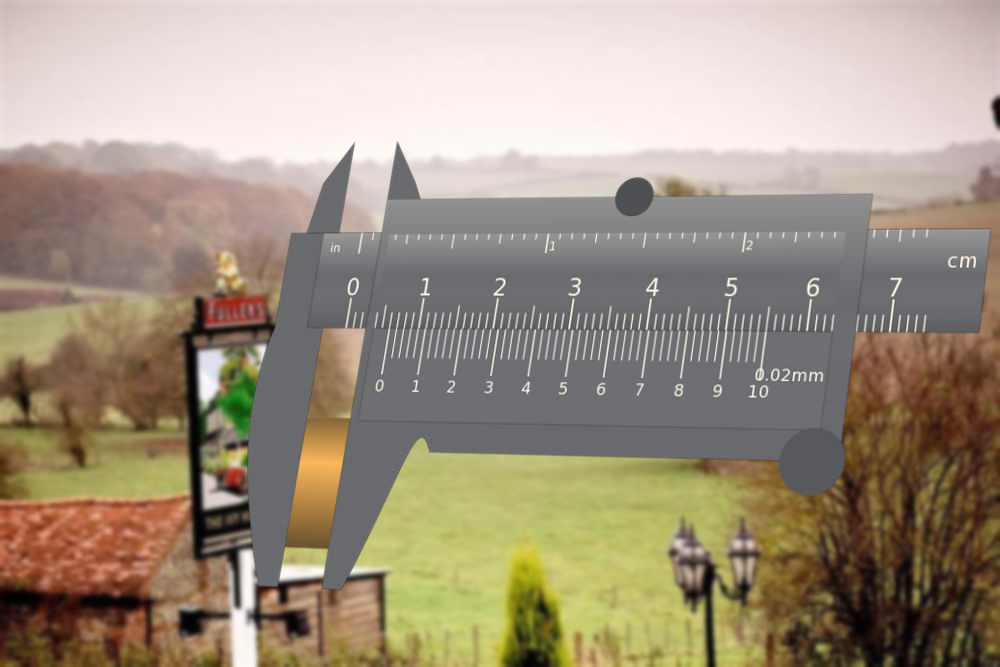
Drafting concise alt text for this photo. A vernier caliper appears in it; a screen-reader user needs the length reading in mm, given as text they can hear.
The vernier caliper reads 6.0 mm
